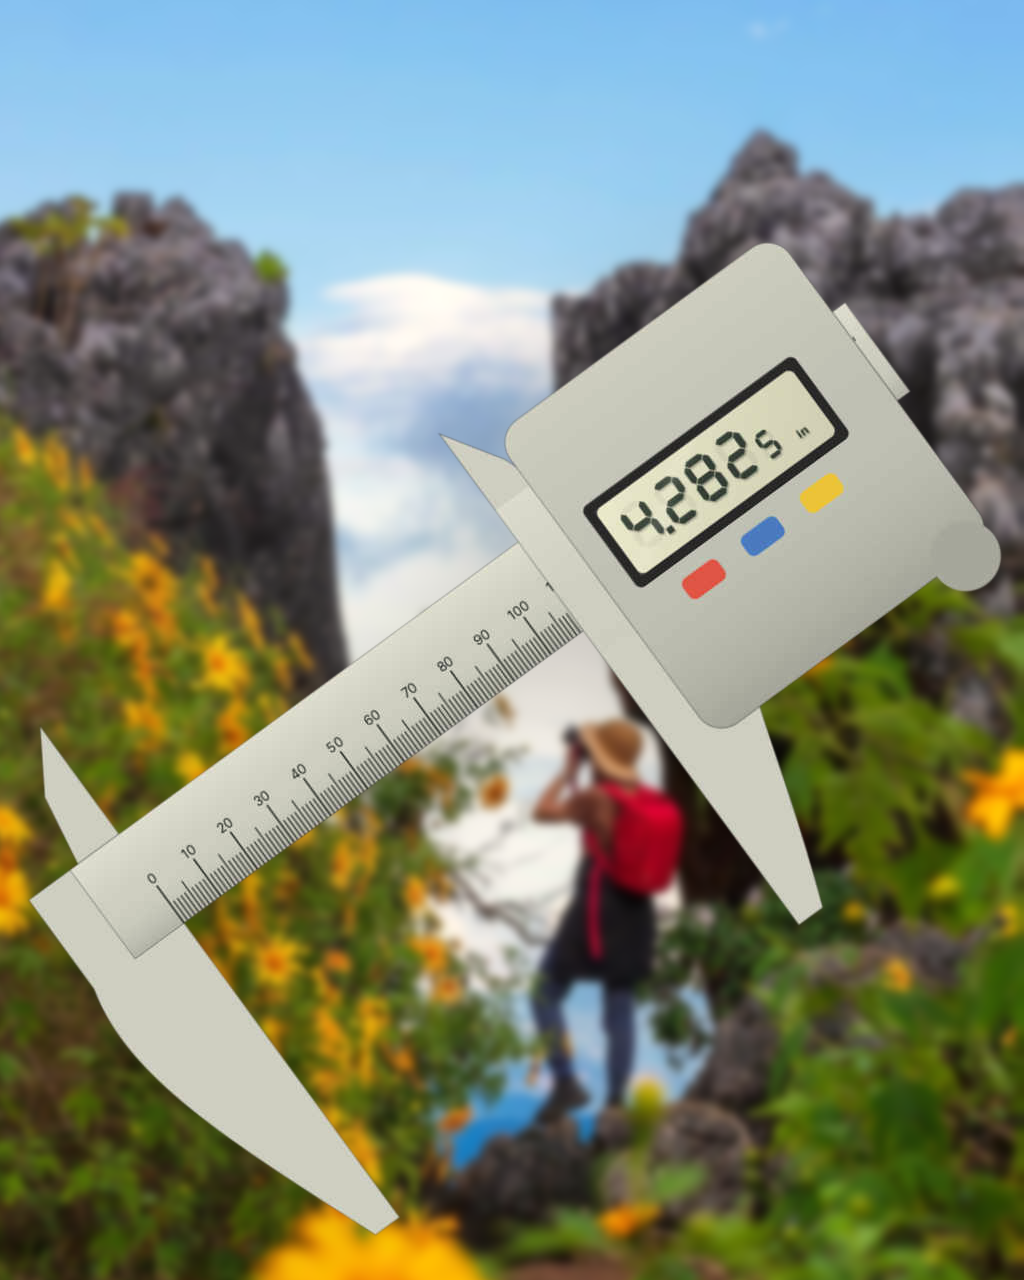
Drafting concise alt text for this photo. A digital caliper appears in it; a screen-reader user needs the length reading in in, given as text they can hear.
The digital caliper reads 4.2825 in
